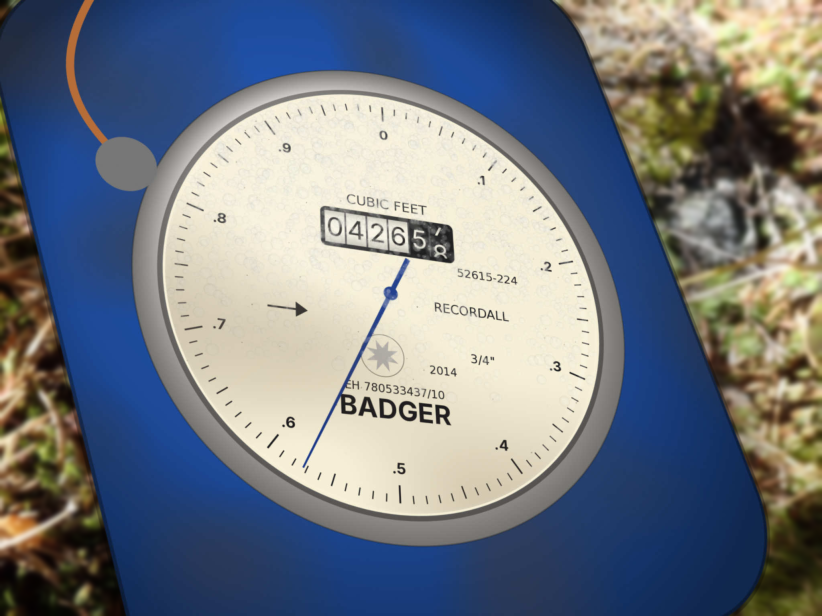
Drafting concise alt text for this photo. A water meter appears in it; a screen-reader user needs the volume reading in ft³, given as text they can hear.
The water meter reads 42657.57 ft³
